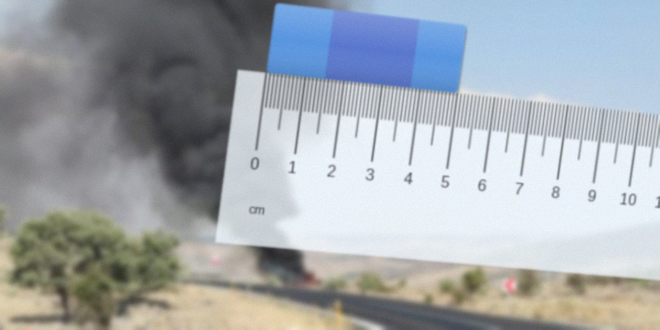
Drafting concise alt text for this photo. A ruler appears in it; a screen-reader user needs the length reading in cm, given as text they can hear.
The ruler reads 5 cm
